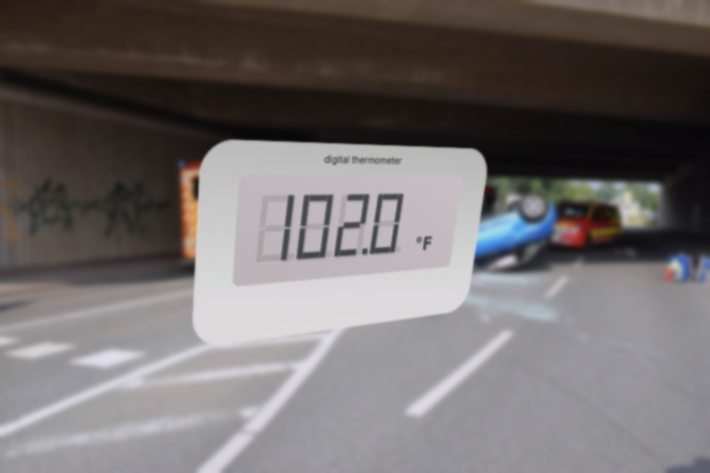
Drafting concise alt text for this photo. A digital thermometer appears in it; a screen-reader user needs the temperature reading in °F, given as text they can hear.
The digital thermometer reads 102.0 °F
